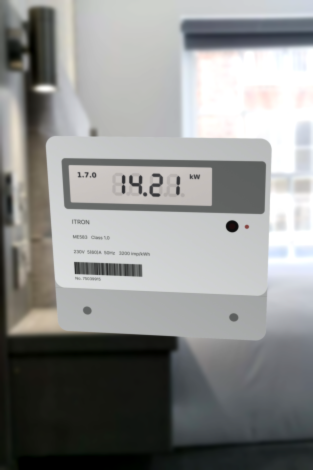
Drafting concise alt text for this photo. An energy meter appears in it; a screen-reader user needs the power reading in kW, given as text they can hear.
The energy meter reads 14.21 kW
